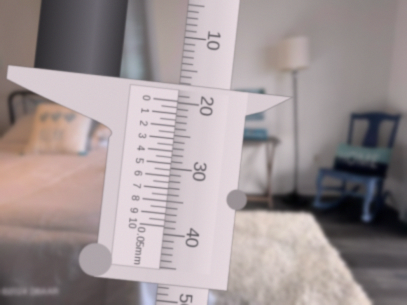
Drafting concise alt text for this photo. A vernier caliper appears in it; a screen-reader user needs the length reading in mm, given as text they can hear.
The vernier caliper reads 19.8 mm
